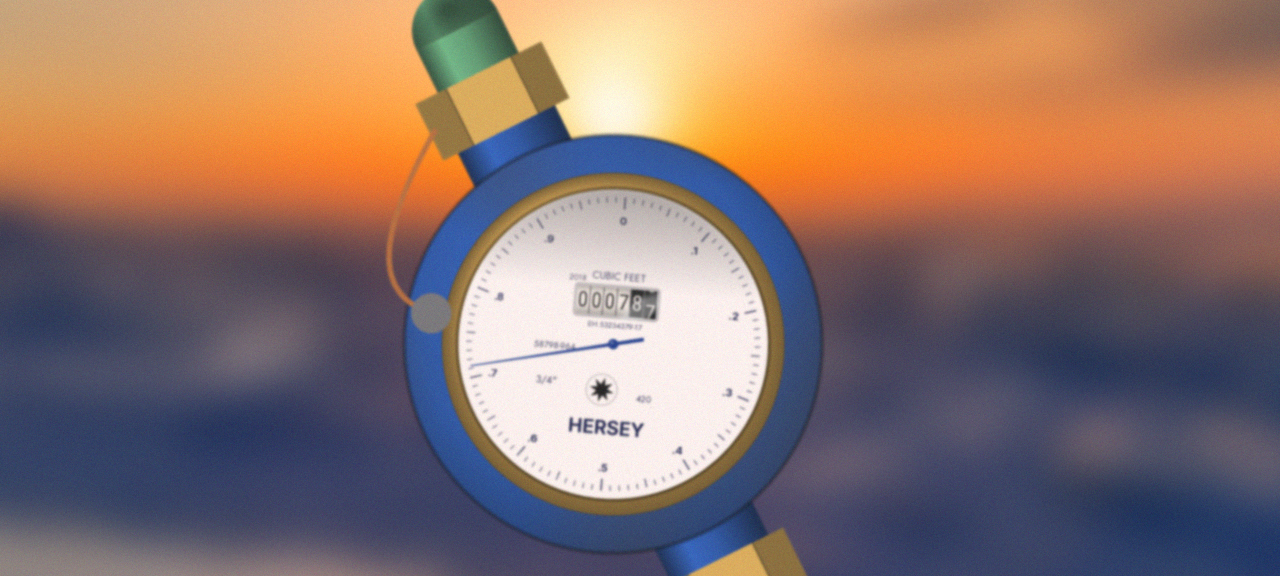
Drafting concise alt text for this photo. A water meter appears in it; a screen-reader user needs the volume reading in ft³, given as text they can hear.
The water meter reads 786.71 ft³
